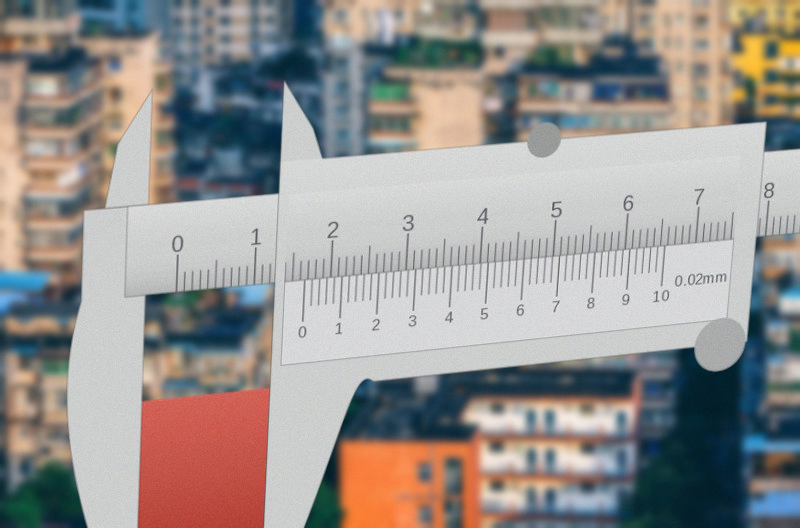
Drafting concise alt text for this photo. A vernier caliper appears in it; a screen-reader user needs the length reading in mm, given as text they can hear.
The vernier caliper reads 16.6 mm
